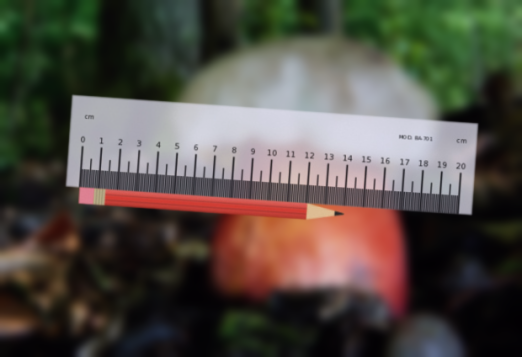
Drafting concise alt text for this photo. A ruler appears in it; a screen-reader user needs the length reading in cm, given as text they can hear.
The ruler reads 14 cm
